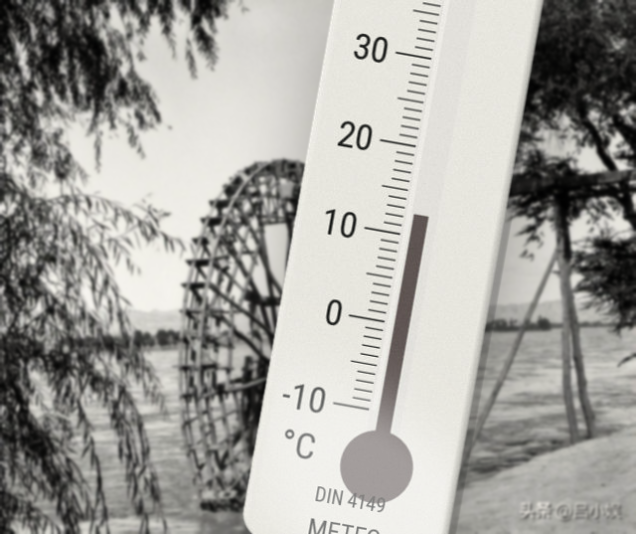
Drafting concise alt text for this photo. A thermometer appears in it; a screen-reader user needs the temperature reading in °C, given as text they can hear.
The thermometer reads 12.5 °C
